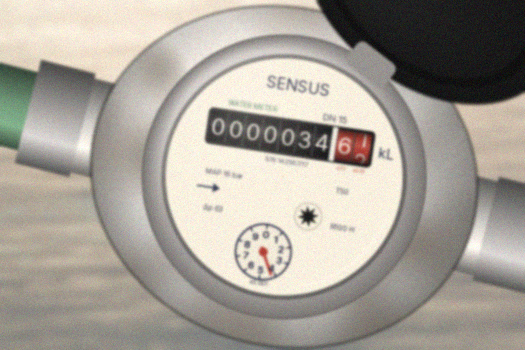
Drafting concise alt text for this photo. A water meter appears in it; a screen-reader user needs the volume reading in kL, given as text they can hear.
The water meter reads 34.614 kL
